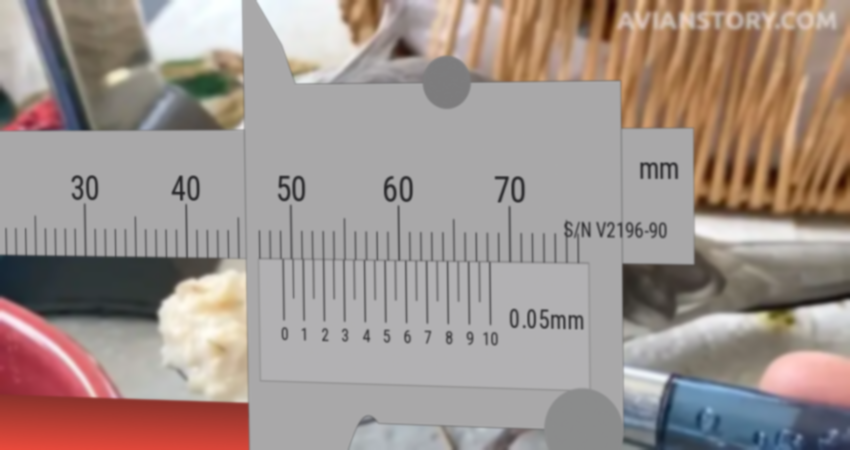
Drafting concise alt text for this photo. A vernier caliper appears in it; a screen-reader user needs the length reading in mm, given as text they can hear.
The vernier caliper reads 49.2 mm
